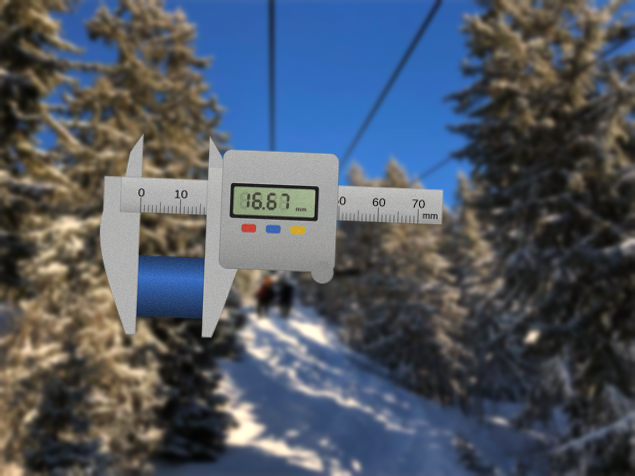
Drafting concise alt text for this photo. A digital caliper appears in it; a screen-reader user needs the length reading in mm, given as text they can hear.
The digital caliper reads 16.67 mm
